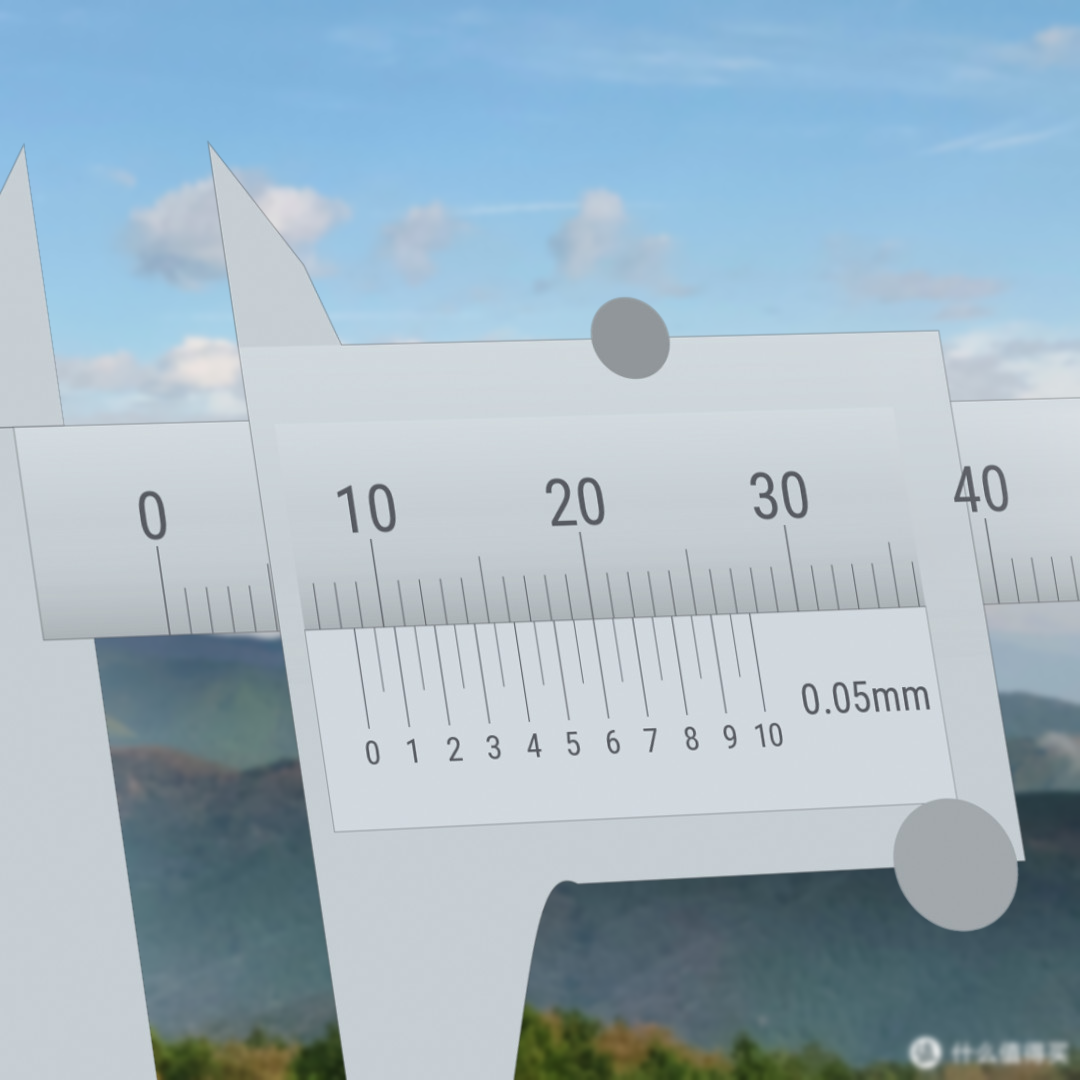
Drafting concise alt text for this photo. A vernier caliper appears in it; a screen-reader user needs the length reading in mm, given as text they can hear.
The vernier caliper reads 8.6 mm
